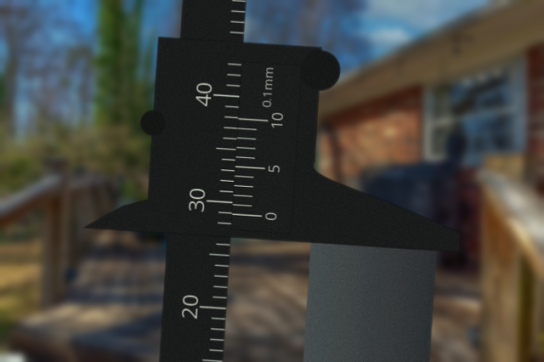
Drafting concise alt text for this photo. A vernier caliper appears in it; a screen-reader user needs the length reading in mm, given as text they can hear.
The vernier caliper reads 28.9 mm
